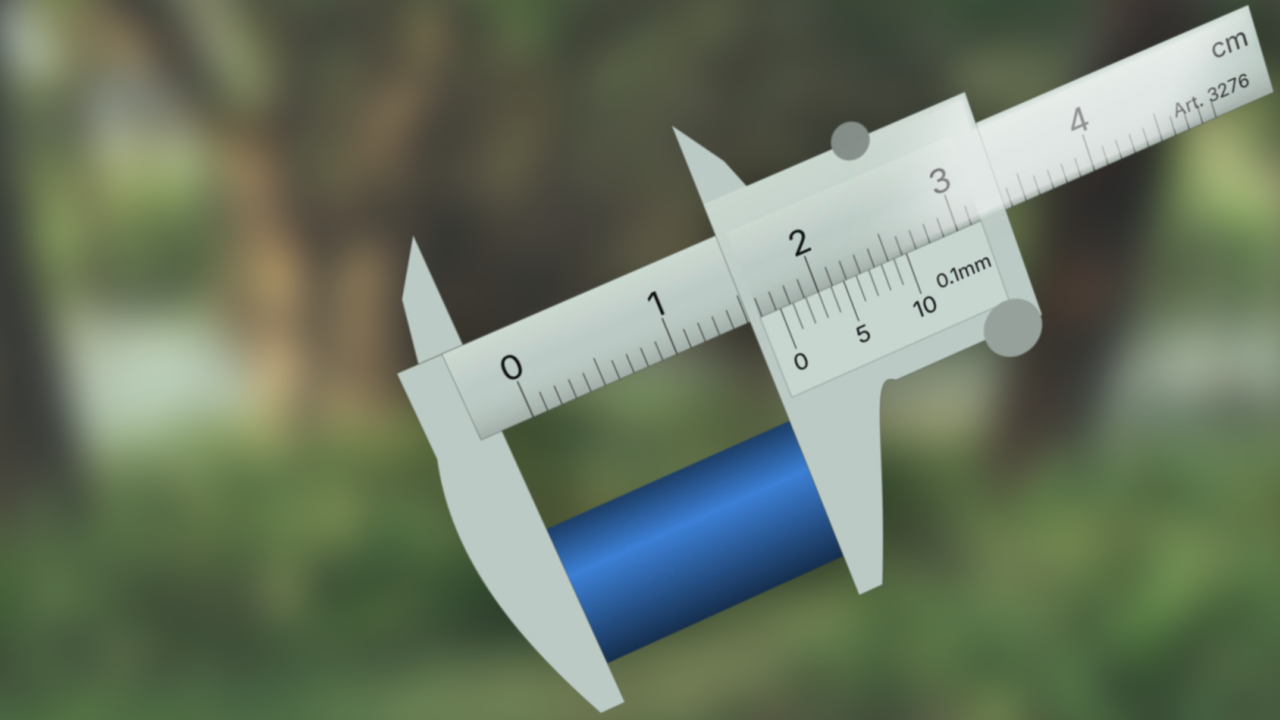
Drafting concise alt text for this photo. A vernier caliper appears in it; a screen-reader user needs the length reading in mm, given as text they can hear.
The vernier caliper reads 17.3 mm
